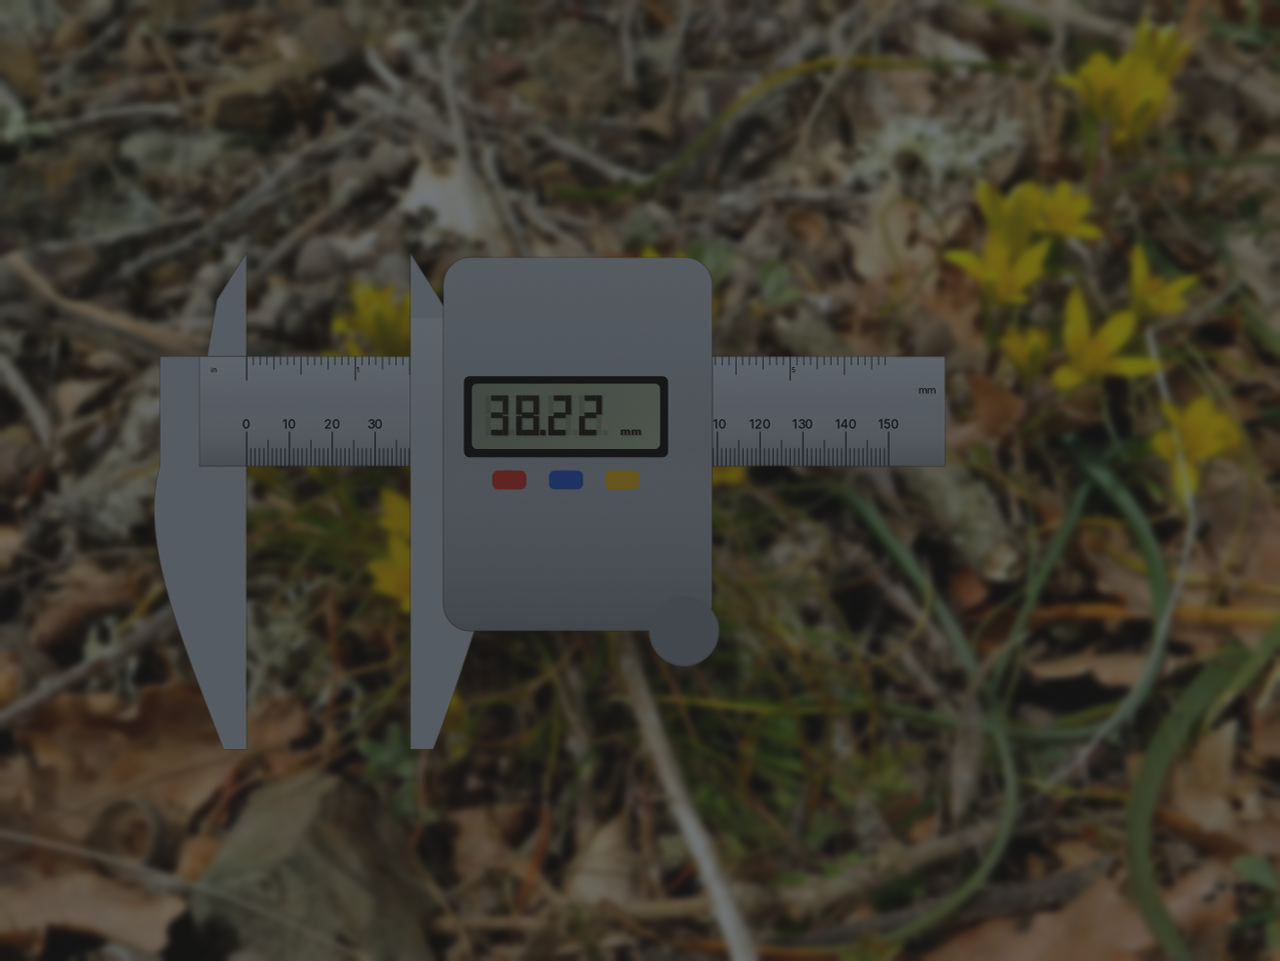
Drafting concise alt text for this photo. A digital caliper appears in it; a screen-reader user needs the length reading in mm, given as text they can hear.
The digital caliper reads 38.22 mm
